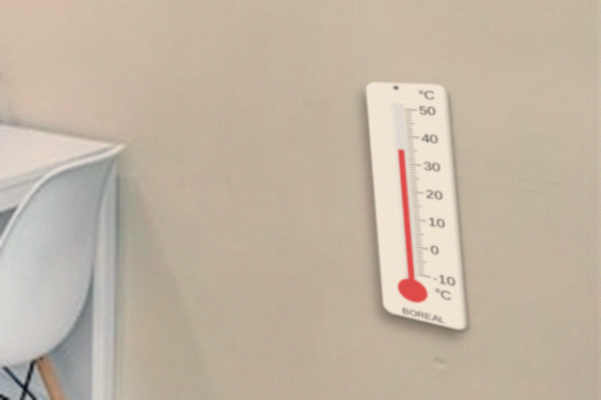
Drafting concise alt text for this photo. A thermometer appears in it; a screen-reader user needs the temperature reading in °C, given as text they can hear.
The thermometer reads 35 °C
